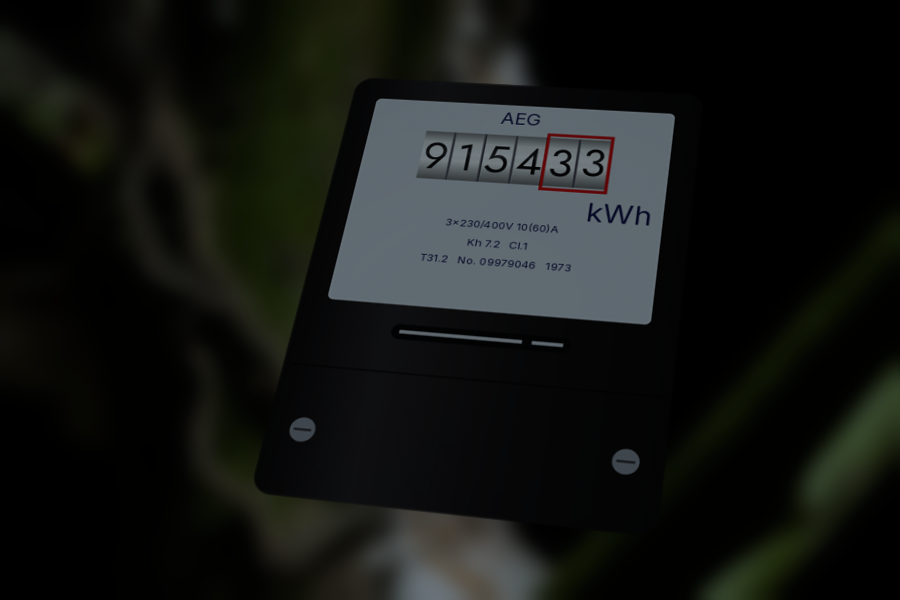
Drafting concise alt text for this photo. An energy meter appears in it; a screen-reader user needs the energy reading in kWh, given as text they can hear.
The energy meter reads 9154.33 kWh
